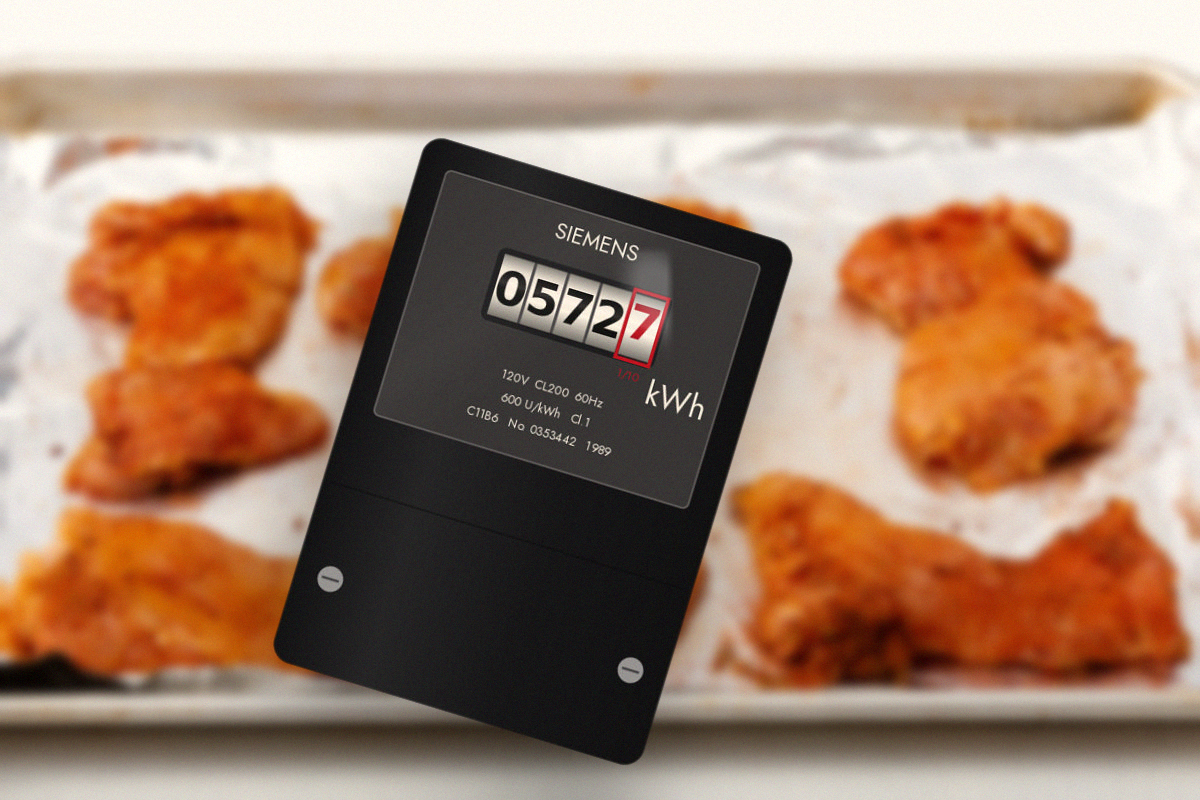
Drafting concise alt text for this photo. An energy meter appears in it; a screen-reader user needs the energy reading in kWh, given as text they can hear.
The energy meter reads 572.7 kWh
